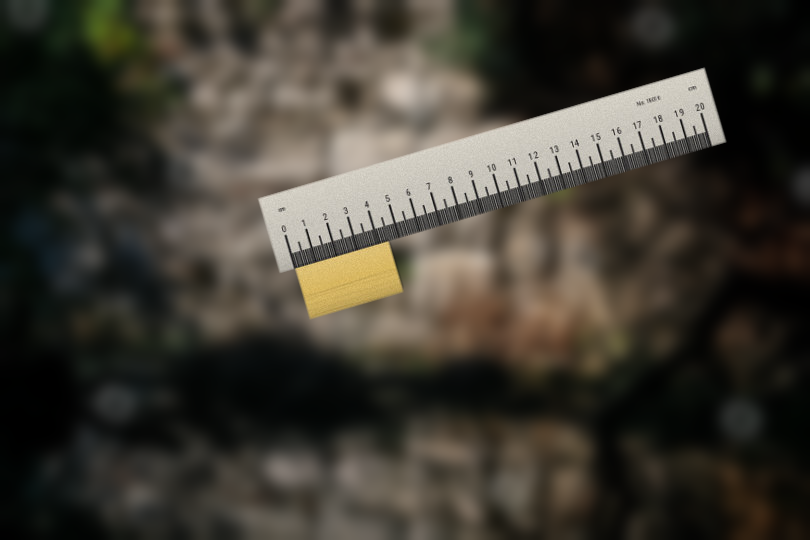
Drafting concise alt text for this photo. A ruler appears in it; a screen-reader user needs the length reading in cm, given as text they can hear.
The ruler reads 4.5 cm
